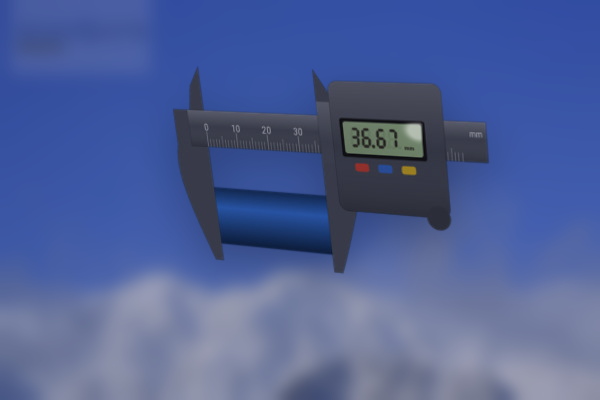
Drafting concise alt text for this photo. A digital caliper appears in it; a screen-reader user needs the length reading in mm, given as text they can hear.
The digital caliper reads 36.67 mm
